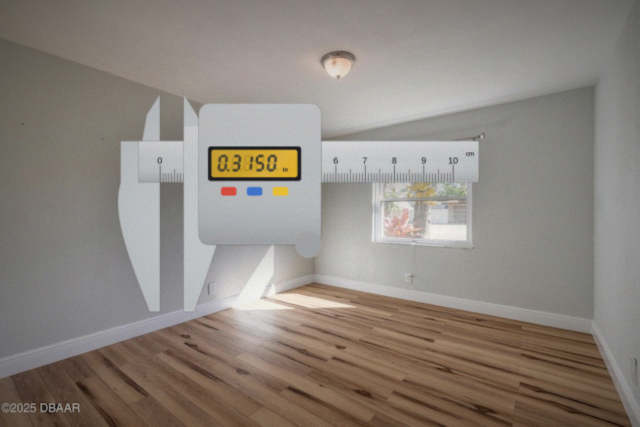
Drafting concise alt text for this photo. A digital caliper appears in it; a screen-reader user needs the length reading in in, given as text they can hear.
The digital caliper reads 0.3150 in
